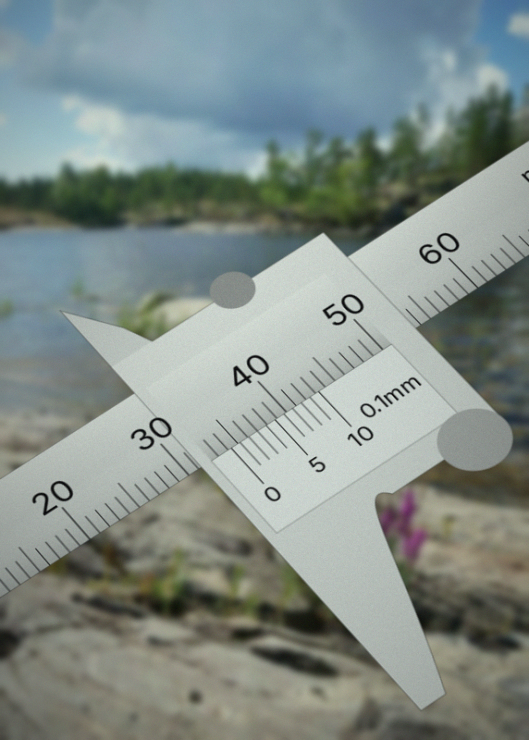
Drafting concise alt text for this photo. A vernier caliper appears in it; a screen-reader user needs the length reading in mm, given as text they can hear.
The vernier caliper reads 34.3 mm
